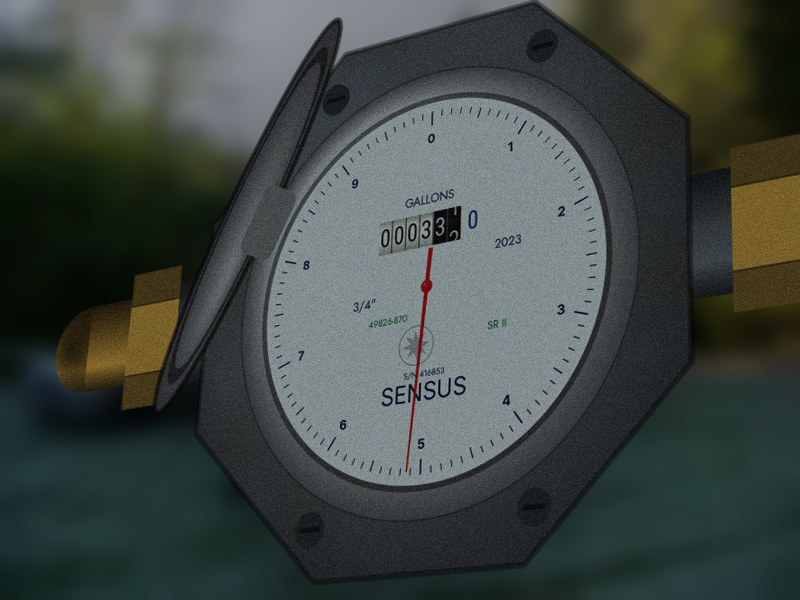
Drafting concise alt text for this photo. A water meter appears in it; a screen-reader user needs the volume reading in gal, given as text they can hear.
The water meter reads 3315.1 gal
